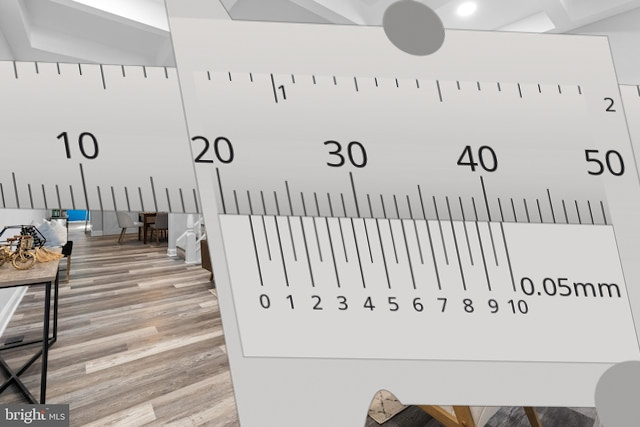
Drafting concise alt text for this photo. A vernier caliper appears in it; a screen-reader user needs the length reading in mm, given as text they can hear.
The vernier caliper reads 21.8 mm
